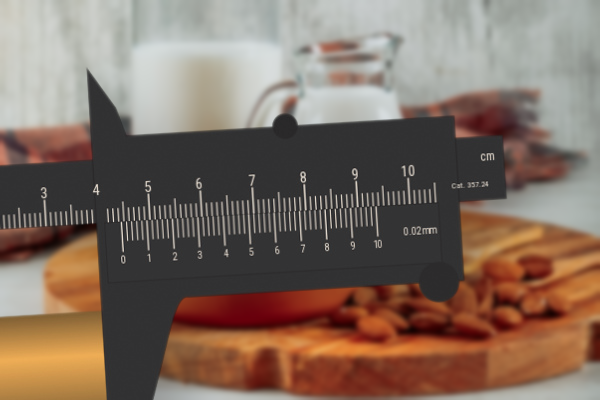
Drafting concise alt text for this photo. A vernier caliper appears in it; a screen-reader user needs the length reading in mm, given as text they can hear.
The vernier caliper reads 44.5 mm
